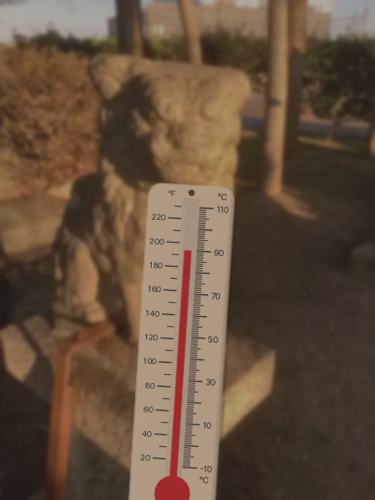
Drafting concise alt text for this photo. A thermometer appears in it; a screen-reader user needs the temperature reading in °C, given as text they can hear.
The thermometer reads 90 °C
